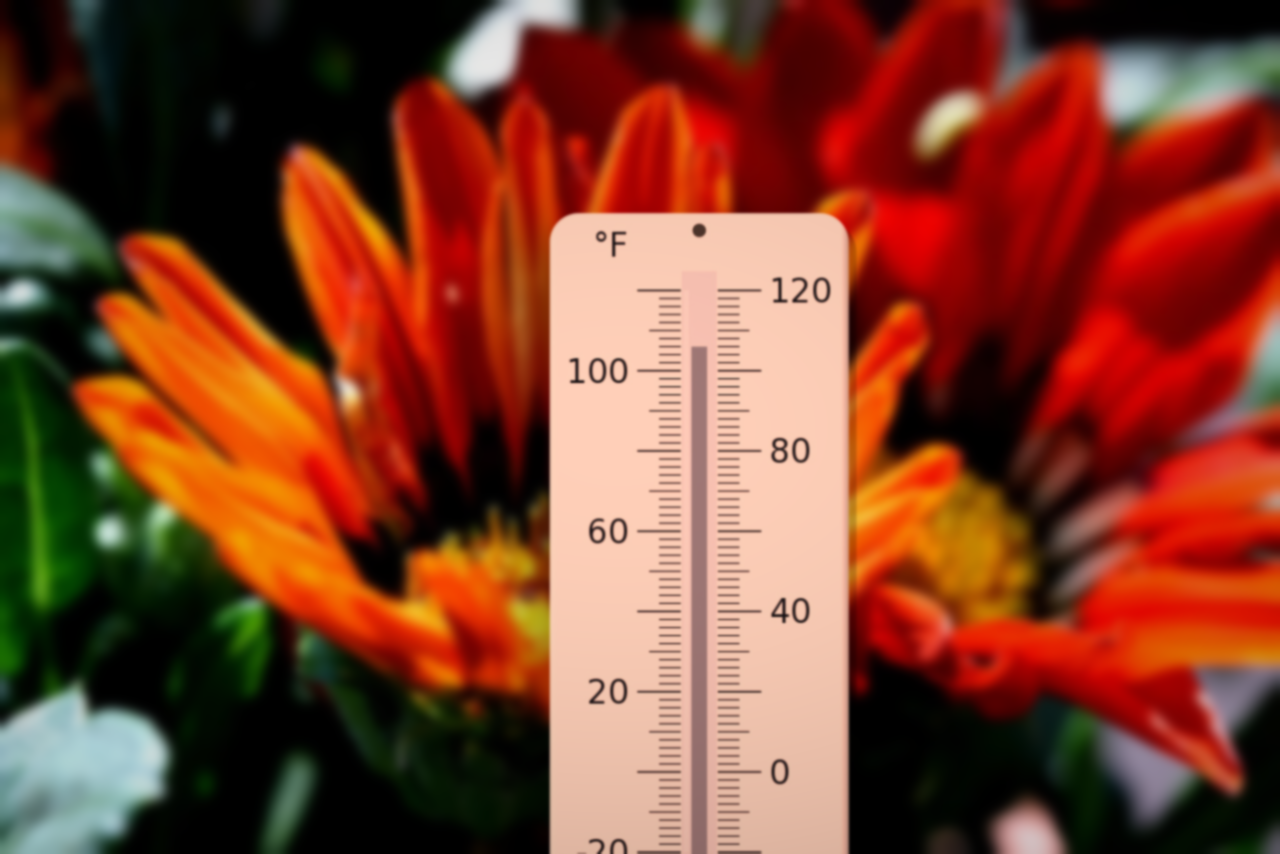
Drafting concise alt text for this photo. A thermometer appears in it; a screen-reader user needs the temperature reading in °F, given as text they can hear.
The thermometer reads 106 °F
